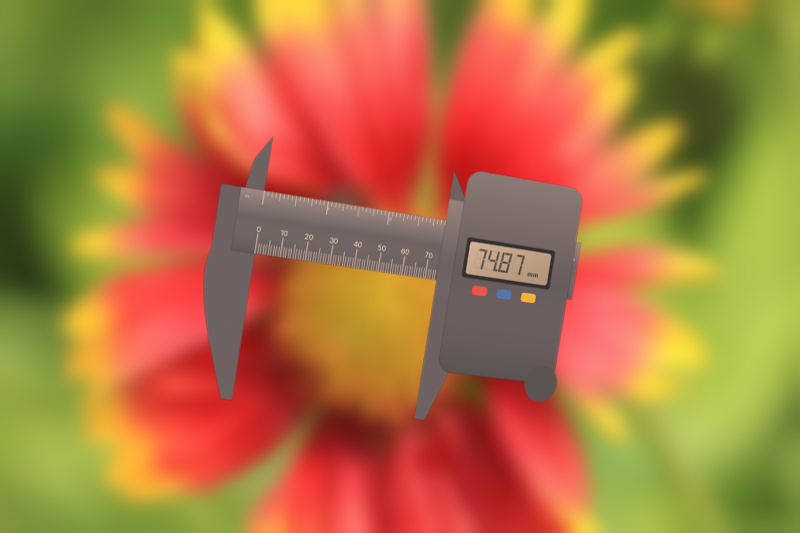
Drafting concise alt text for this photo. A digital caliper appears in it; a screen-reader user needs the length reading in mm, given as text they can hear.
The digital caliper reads 74.87 mm
